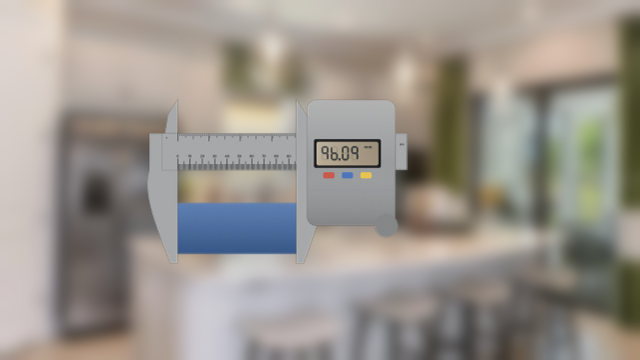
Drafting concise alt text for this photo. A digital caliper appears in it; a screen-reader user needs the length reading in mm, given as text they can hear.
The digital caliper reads 96.09 mm
